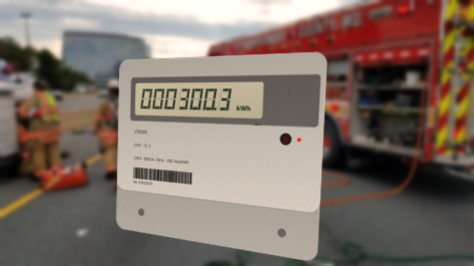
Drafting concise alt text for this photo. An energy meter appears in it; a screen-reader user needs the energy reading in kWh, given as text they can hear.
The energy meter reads 300.3 kWh
